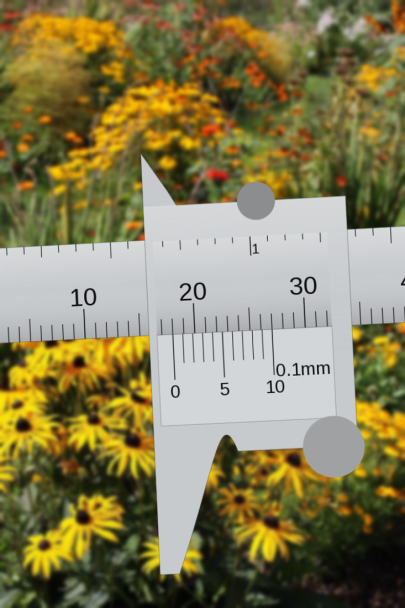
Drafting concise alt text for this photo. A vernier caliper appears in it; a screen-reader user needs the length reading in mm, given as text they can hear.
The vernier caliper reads 18.0 mm
